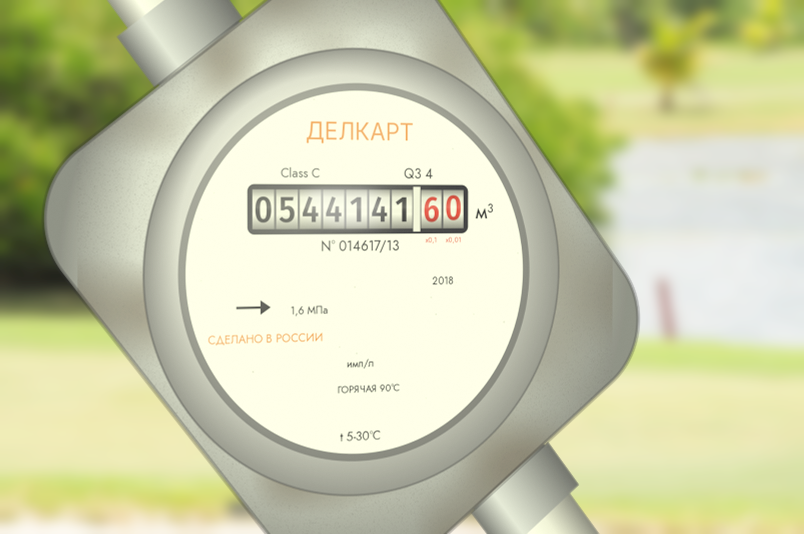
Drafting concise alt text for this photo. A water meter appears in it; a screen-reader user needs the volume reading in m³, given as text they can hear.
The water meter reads 544141.60 m³
